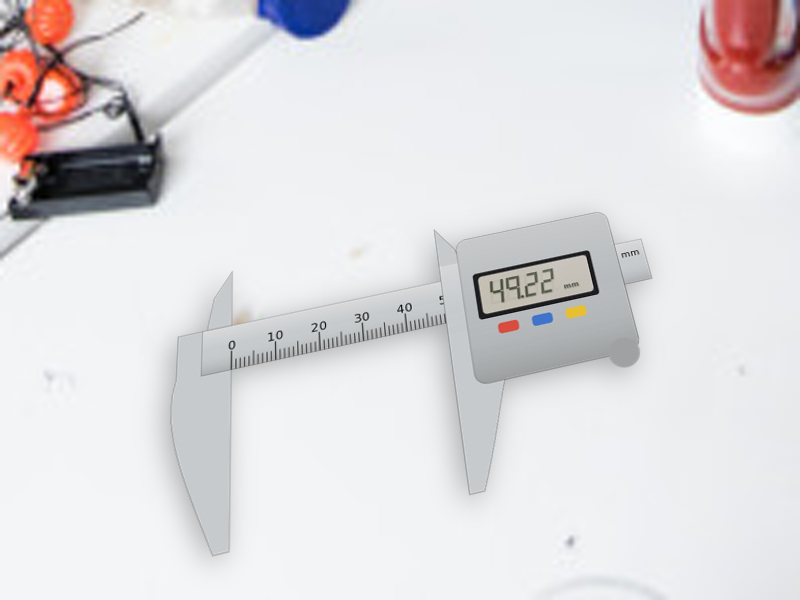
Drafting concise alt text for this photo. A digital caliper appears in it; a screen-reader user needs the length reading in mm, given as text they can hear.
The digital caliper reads 49.22 mm
